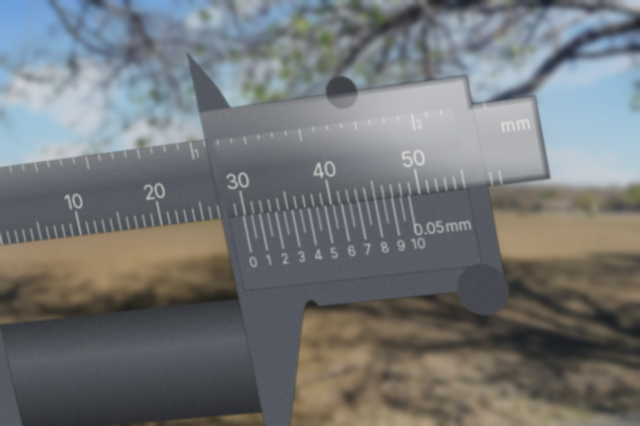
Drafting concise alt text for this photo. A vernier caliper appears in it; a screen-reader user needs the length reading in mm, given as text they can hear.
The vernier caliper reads 29.8 mm
